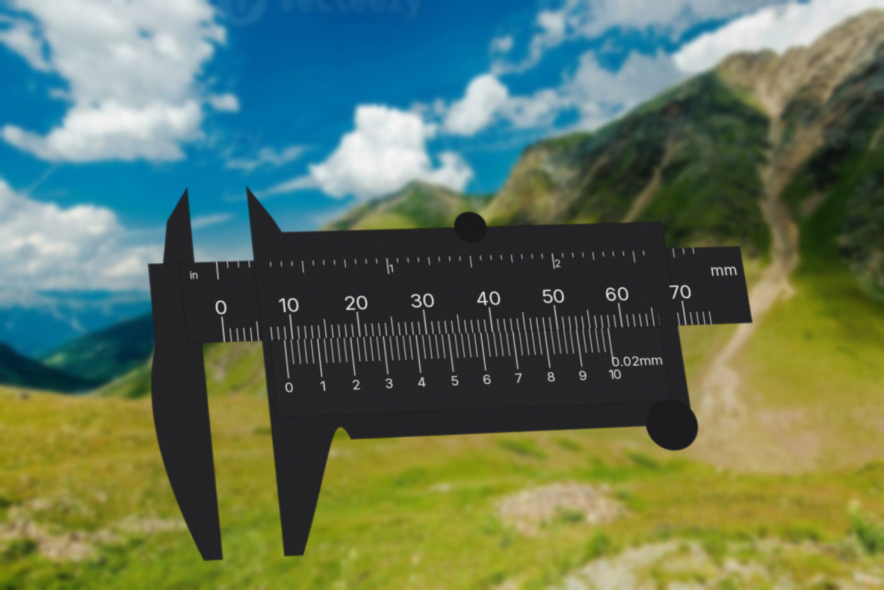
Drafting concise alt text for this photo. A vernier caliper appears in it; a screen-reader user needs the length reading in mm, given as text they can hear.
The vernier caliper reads 8.8 mm
